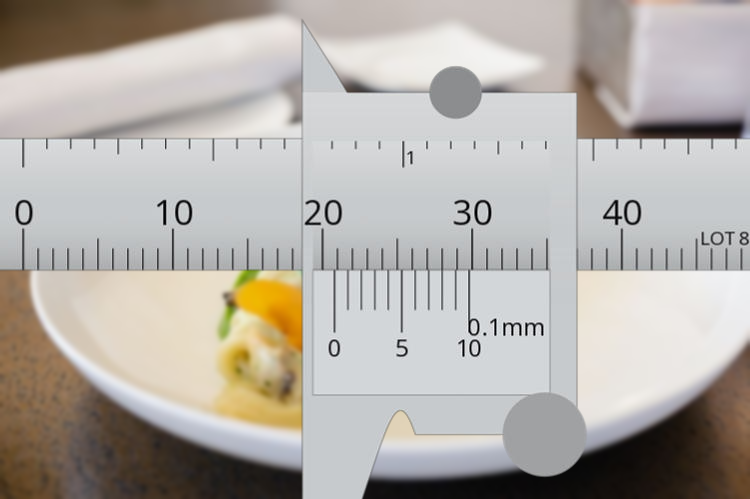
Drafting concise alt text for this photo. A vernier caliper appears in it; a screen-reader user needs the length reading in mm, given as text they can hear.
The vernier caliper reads 20.8 mm
